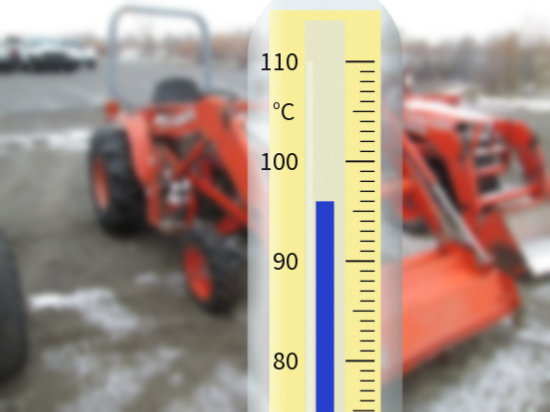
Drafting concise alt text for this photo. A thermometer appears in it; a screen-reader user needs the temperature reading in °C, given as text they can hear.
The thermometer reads 96 °C
